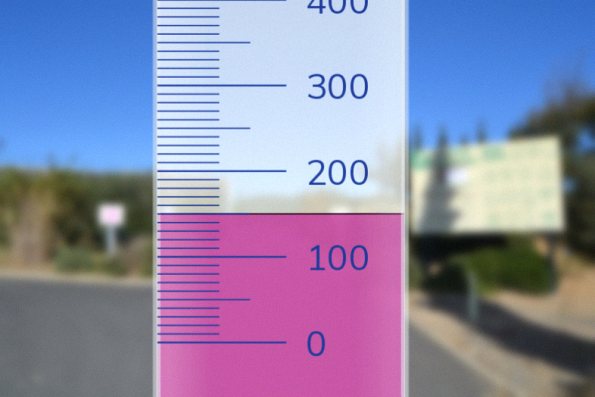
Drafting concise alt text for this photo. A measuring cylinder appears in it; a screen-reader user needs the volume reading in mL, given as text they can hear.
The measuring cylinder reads 150 mL
